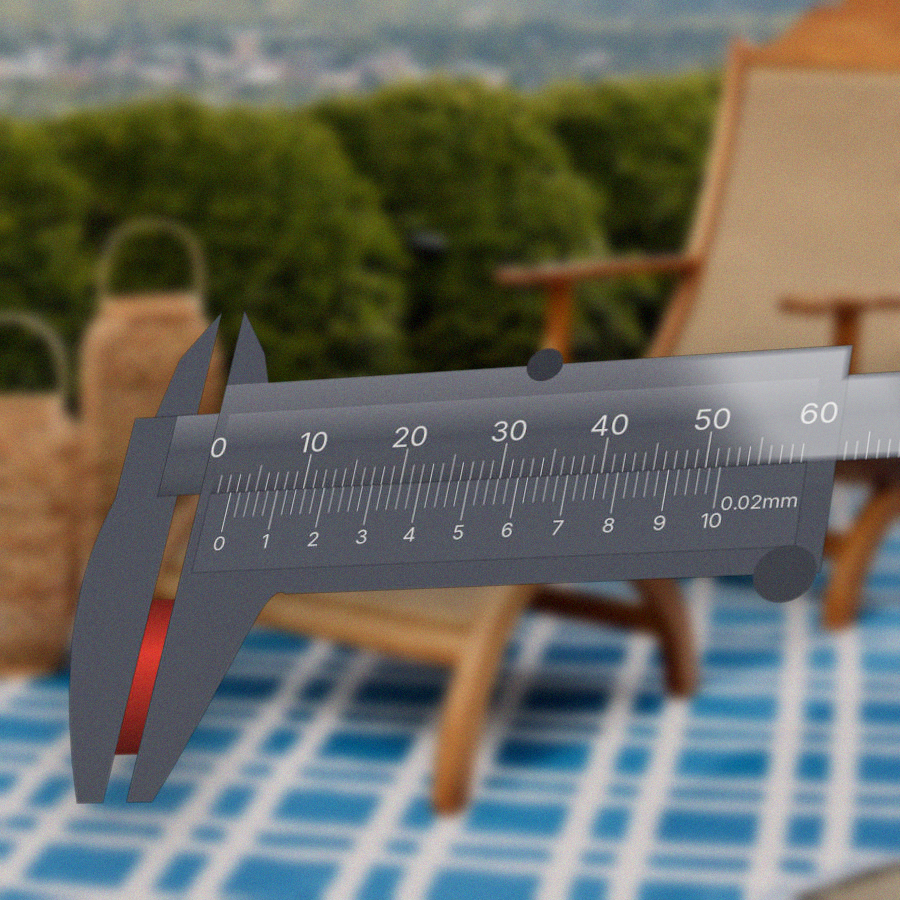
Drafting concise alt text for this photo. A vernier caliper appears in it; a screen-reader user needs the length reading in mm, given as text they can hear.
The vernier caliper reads 2.4 mm
